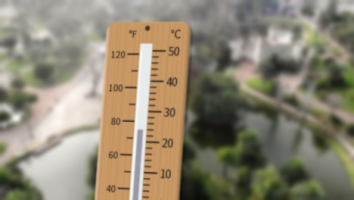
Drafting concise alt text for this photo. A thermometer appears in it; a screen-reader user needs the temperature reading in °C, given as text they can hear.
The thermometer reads 24 °C
